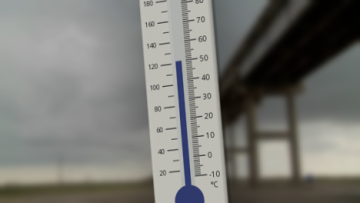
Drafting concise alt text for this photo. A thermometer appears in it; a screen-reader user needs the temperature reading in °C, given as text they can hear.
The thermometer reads 50 °C
